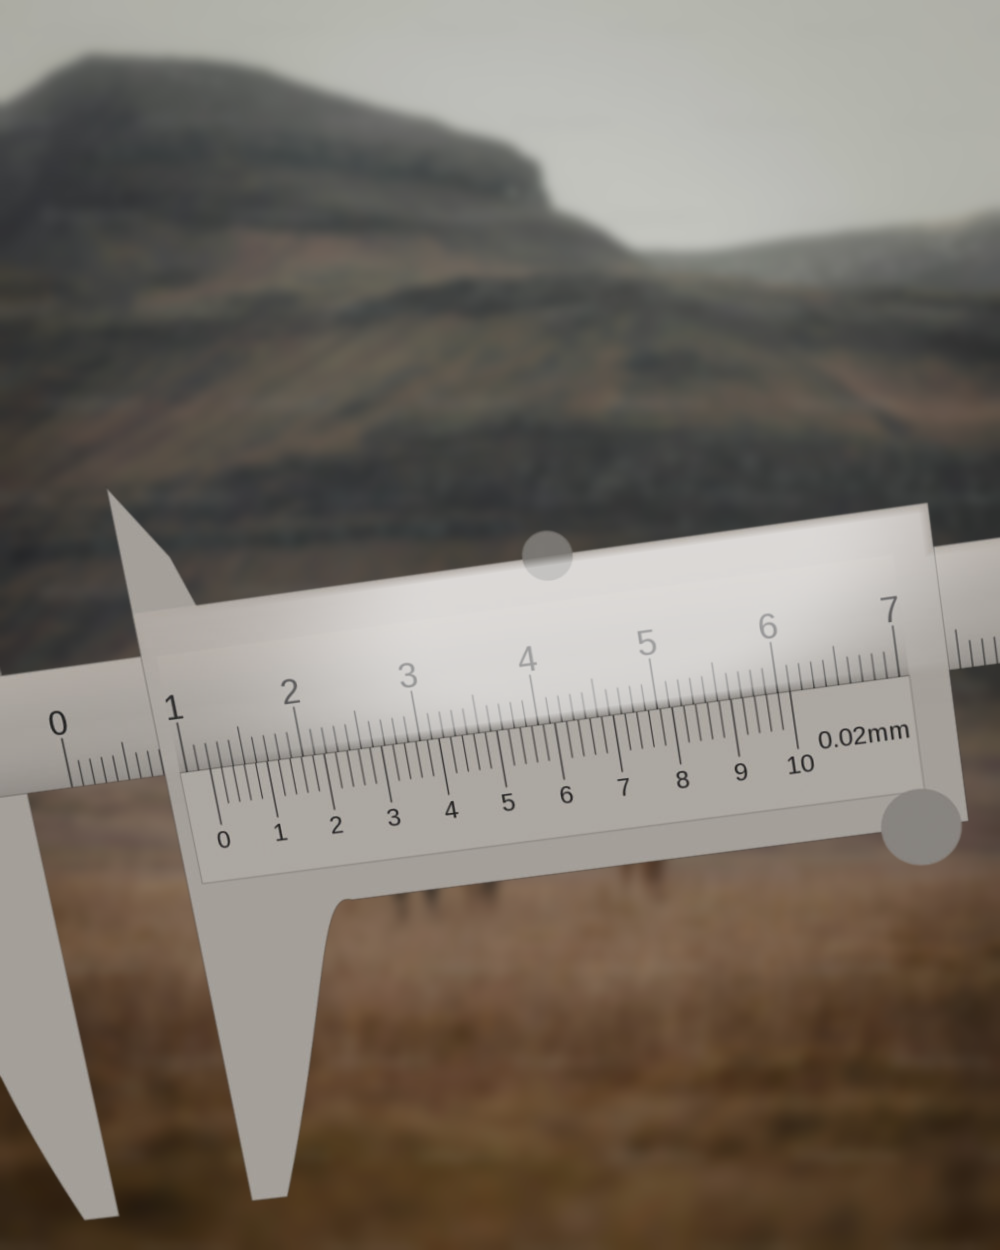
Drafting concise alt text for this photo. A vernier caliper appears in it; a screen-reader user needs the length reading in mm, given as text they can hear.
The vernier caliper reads 12.0 mm
